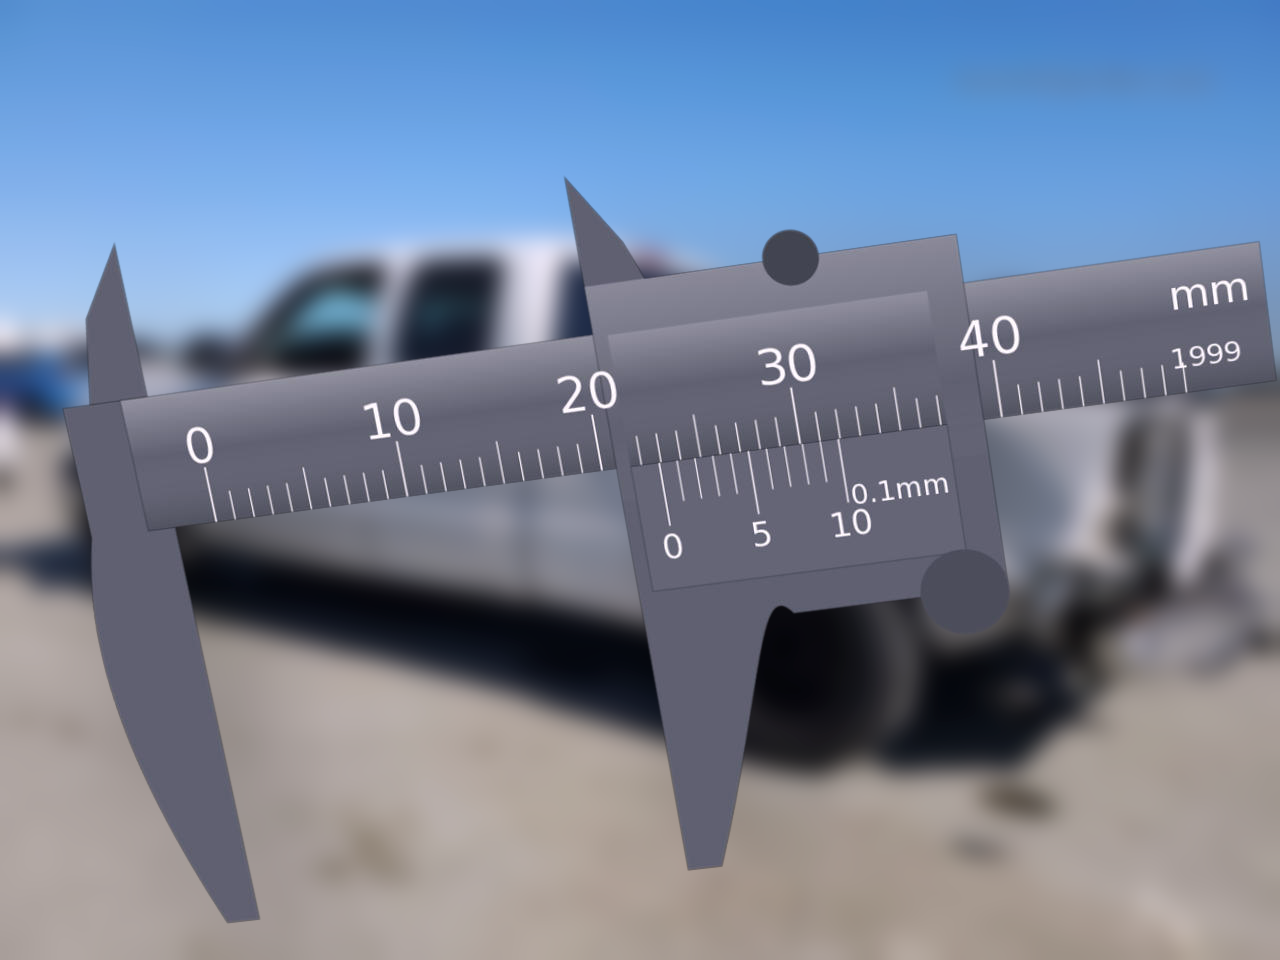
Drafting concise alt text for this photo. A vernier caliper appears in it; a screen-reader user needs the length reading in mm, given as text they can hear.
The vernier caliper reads 22.9 mm
